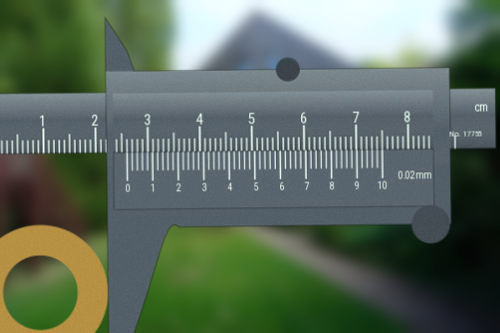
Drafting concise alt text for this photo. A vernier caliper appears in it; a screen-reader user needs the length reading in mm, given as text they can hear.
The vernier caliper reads 26.0 mm
